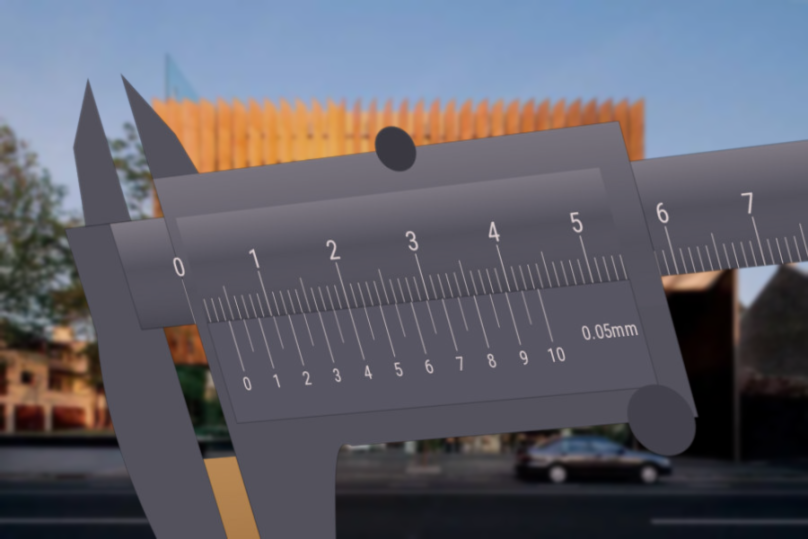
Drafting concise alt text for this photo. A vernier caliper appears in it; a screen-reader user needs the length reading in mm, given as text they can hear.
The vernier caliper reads 4.4 mm
